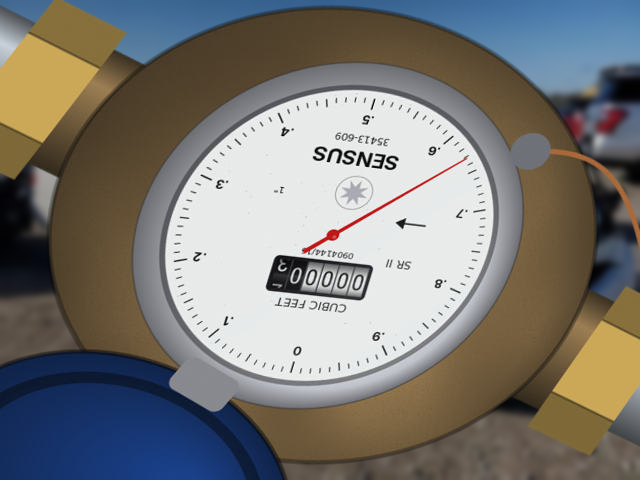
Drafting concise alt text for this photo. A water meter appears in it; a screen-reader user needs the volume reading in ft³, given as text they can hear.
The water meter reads 2.63 ft³
